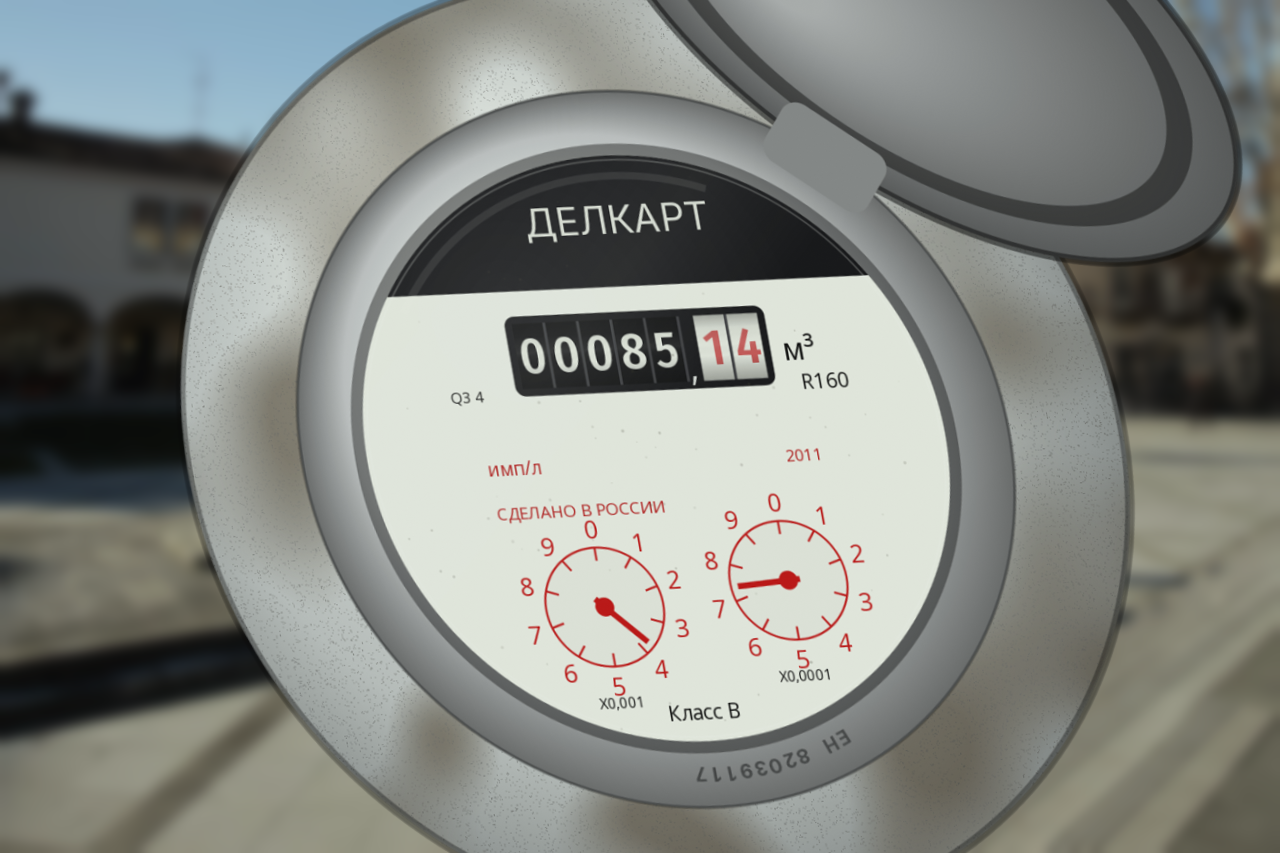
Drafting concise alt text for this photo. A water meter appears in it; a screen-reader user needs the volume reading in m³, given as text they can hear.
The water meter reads 85.1437 m³
